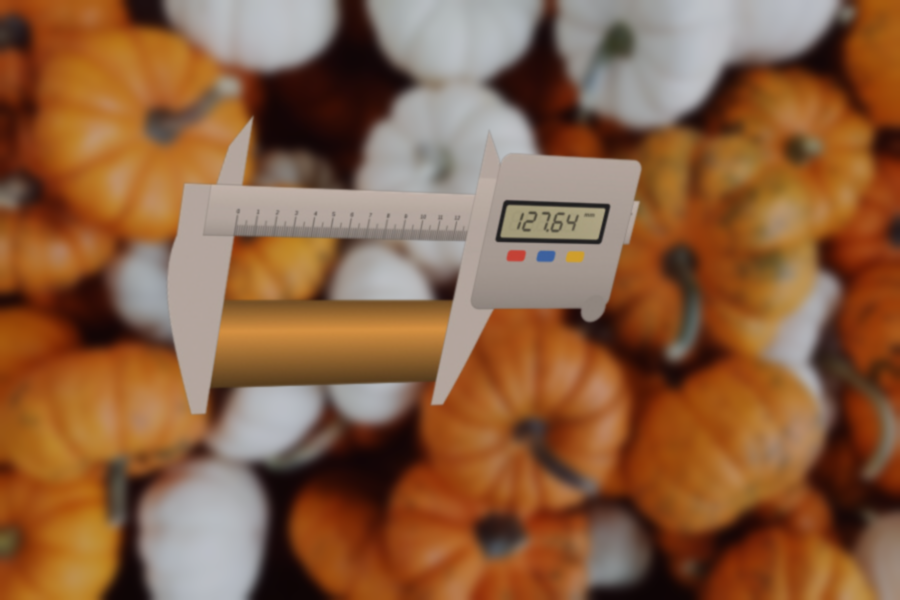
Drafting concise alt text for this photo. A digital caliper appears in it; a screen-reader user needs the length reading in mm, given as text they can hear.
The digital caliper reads 127.64 mm
